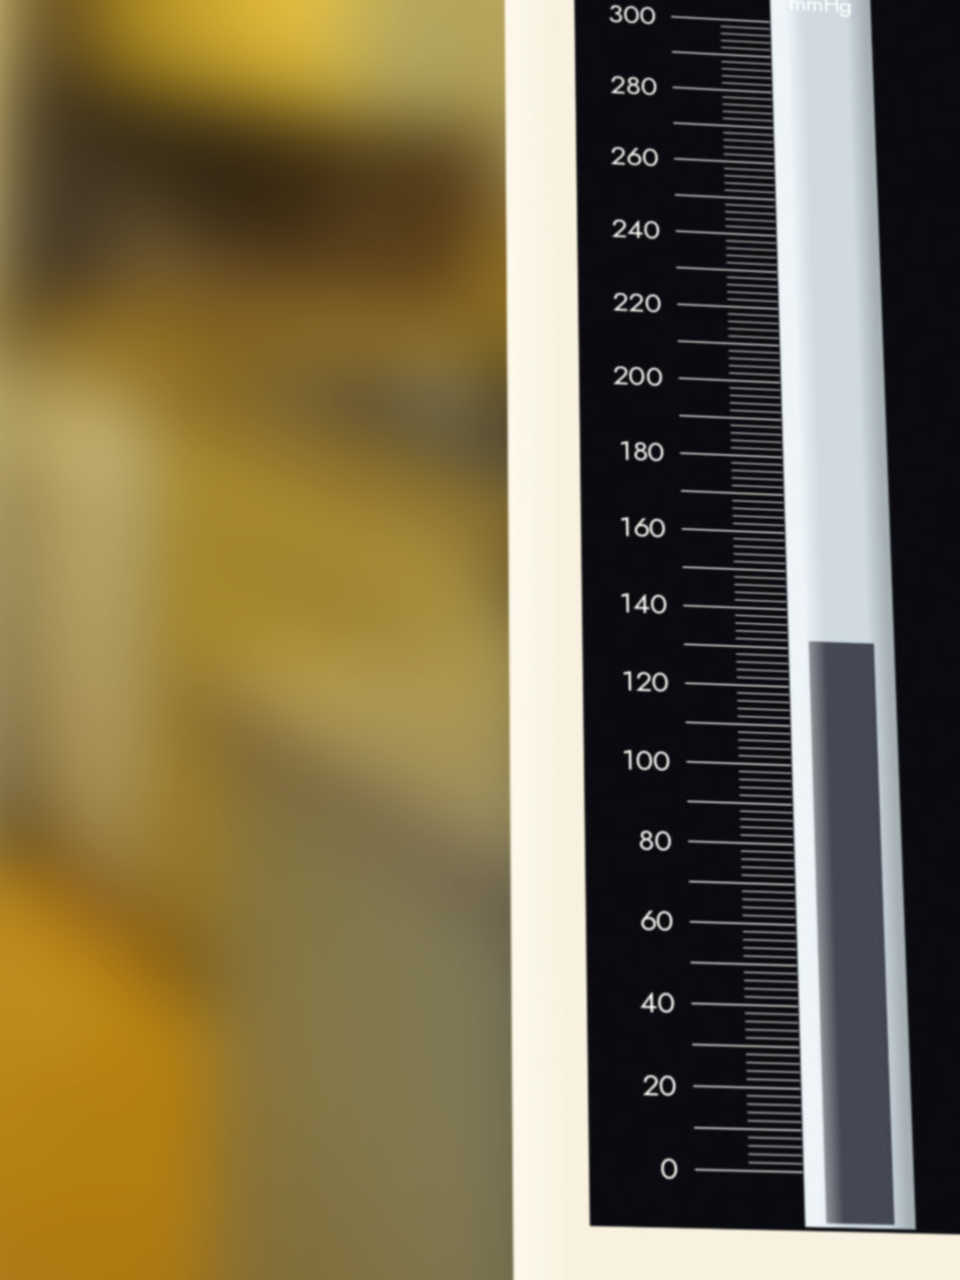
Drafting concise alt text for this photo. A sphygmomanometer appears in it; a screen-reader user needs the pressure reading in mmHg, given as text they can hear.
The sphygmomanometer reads 132 mmHg
